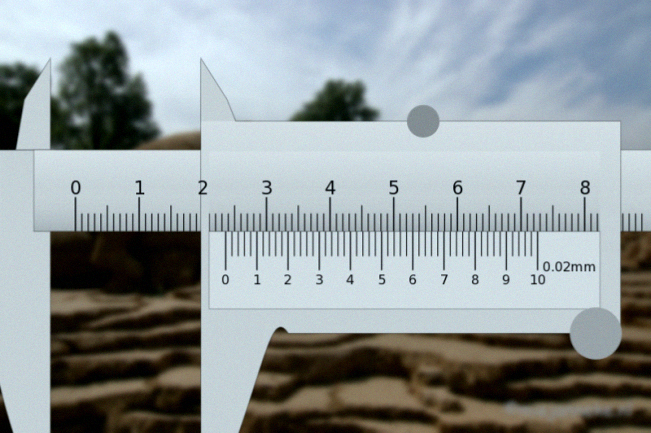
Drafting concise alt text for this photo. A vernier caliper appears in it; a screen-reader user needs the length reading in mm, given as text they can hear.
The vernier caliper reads 23.6 mm
